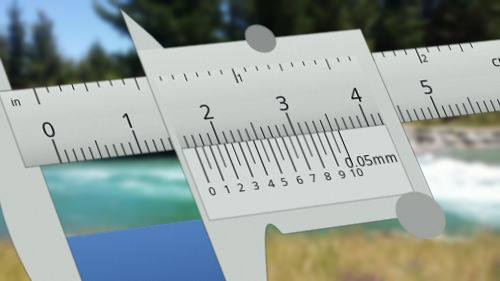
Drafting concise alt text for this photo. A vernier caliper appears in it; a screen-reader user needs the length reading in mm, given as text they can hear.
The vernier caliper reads 16.8 mm
